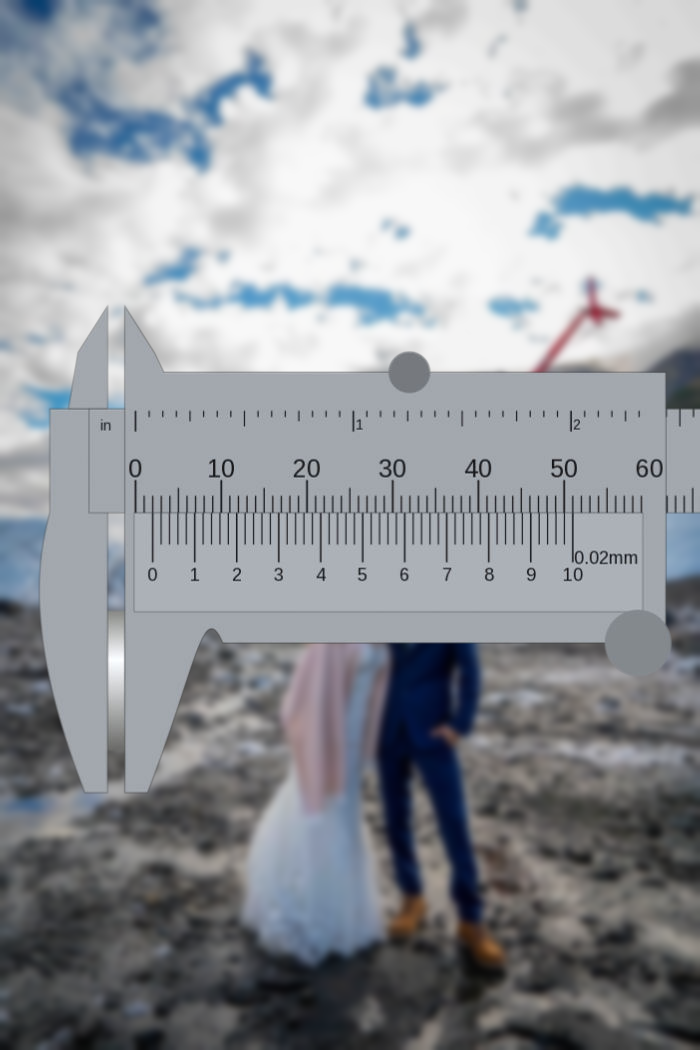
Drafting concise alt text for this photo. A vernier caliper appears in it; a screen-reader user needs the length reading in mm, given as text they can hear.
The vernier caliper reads 2.0 mm
